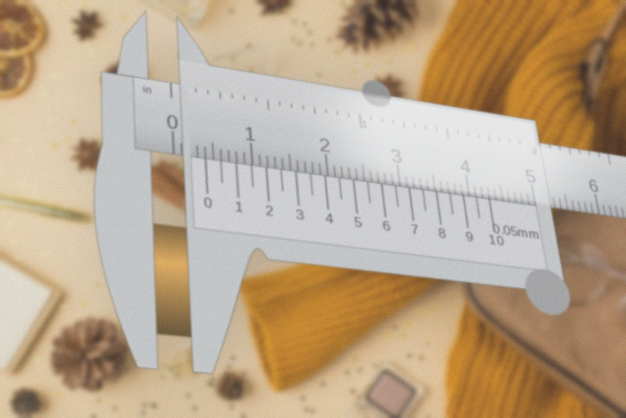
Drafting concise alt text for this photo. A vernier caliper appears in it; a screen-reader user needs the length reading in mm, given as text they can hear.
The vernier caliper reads 4.0 mm
